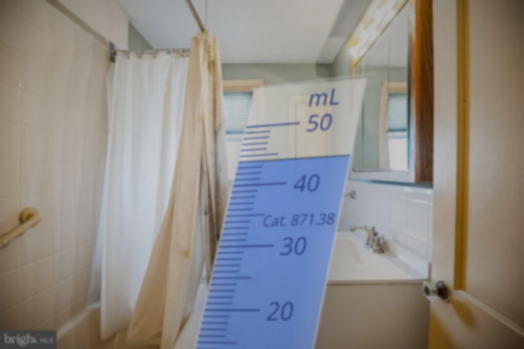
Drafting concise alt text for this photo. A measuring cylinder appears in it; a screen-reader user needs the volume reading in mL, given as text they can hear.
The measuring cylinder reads 44 mL
